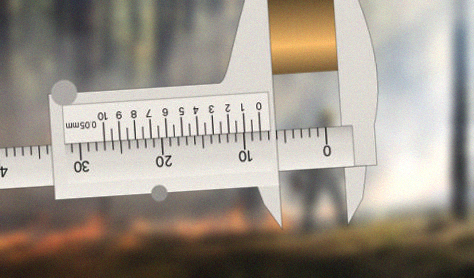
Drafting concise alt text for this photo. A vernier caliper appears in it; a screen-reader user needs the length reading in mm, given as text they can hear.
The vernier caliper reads 8.0 mm
